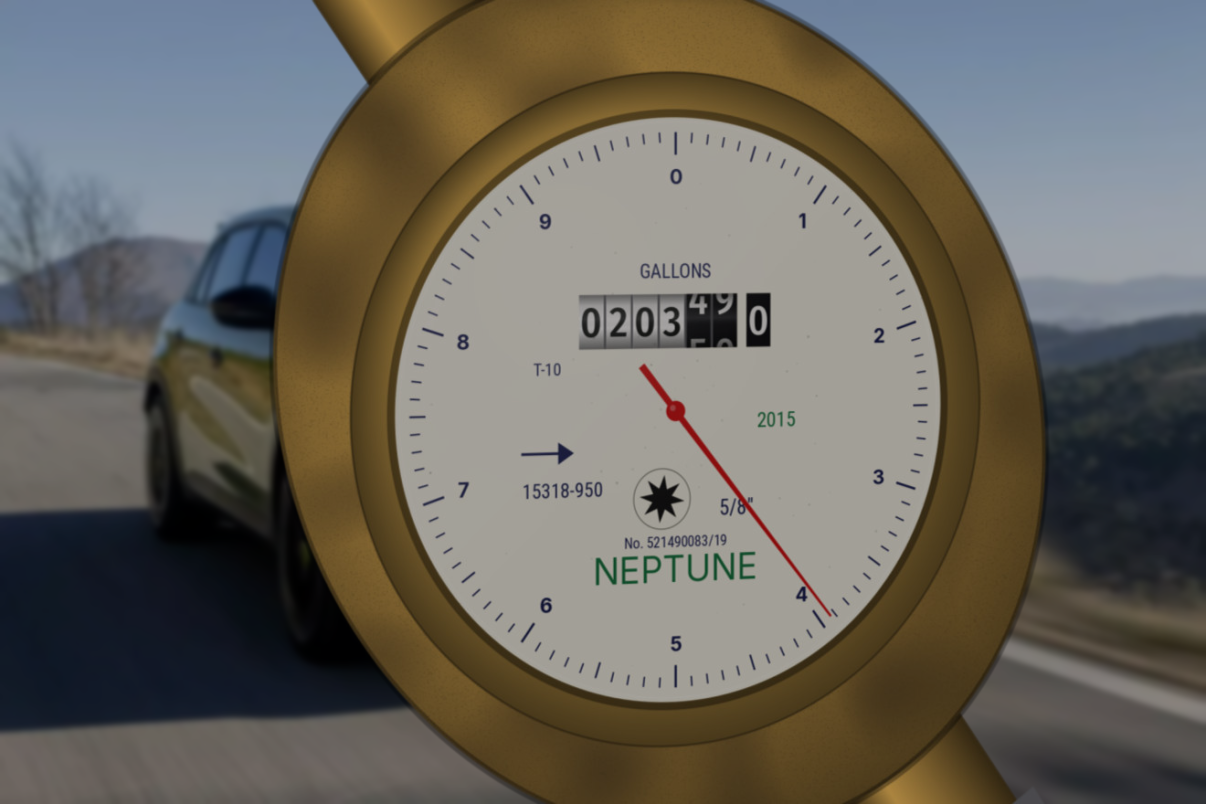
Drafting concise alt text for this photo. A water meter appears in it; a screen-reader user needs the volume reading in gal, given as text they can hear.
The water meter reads 203493.9 gal
